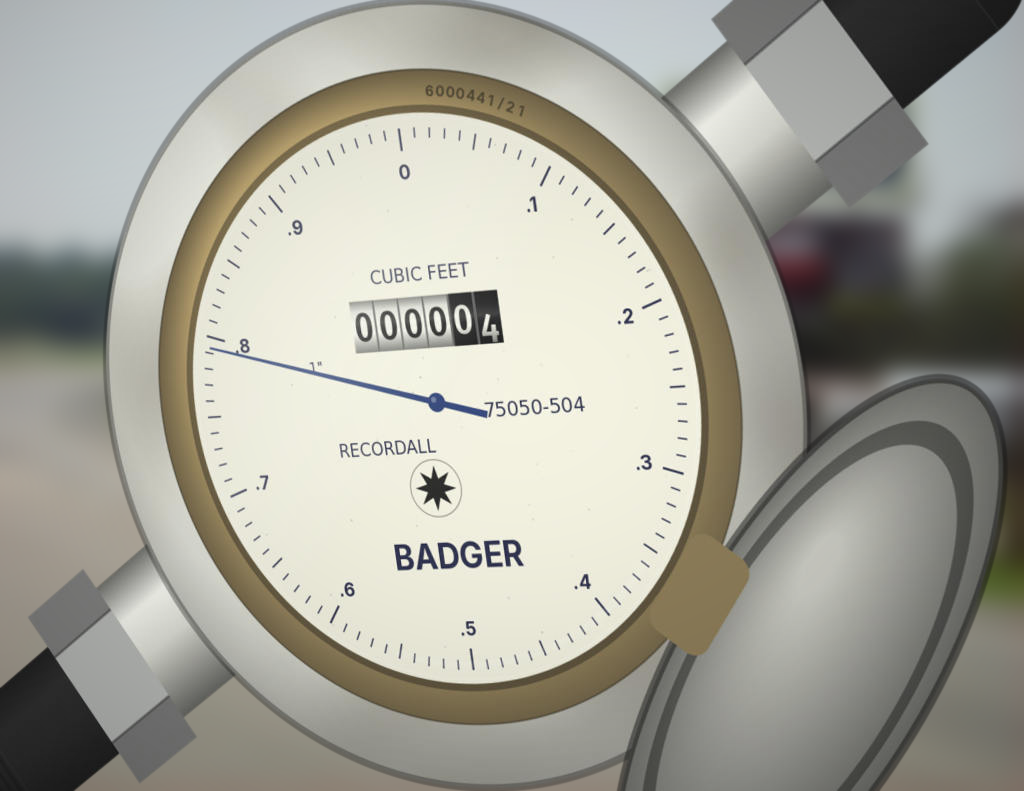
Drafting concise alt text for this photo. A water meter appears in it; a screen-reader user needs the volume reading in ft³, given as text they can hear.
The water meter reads 3.79 ft³
